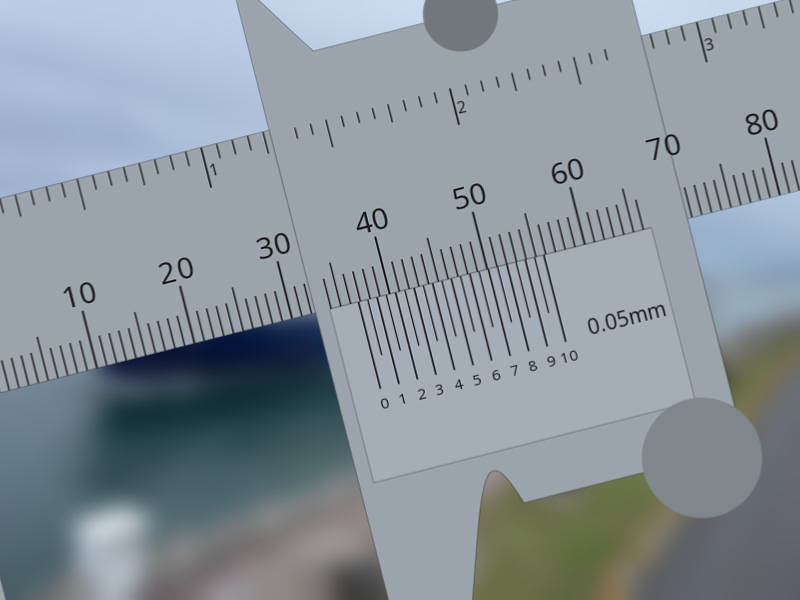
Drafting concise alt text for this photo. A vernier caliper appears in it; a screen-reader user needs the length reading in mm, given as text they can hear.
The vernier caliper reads 36.8 mm
